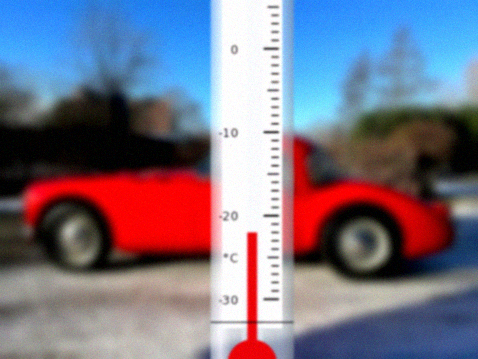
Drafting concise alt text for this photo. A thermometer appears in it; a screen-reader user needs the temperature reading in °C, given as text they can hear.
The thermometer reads -22 °C
